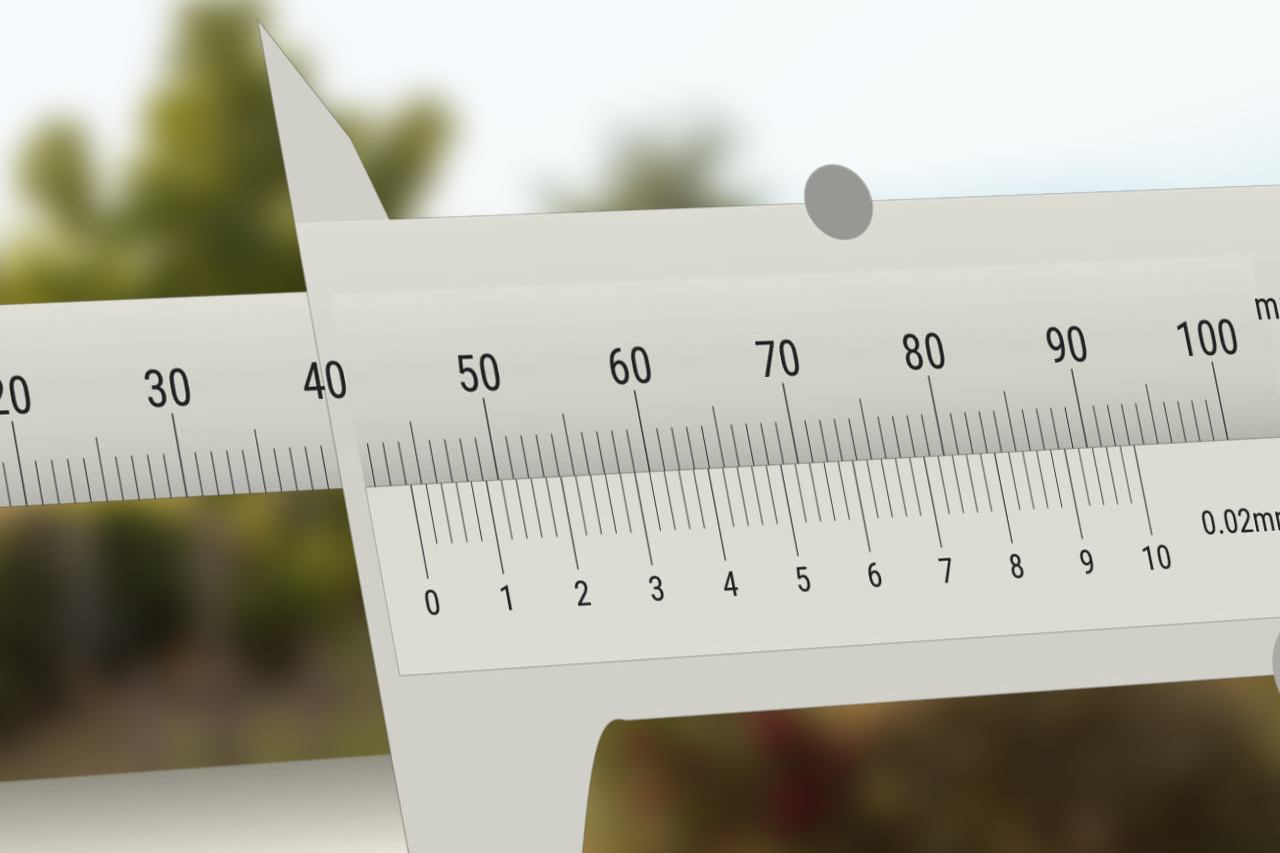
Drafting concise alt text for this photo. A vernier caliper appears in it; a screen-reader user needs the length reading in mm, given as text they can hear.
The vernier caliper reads 44.3 mm
